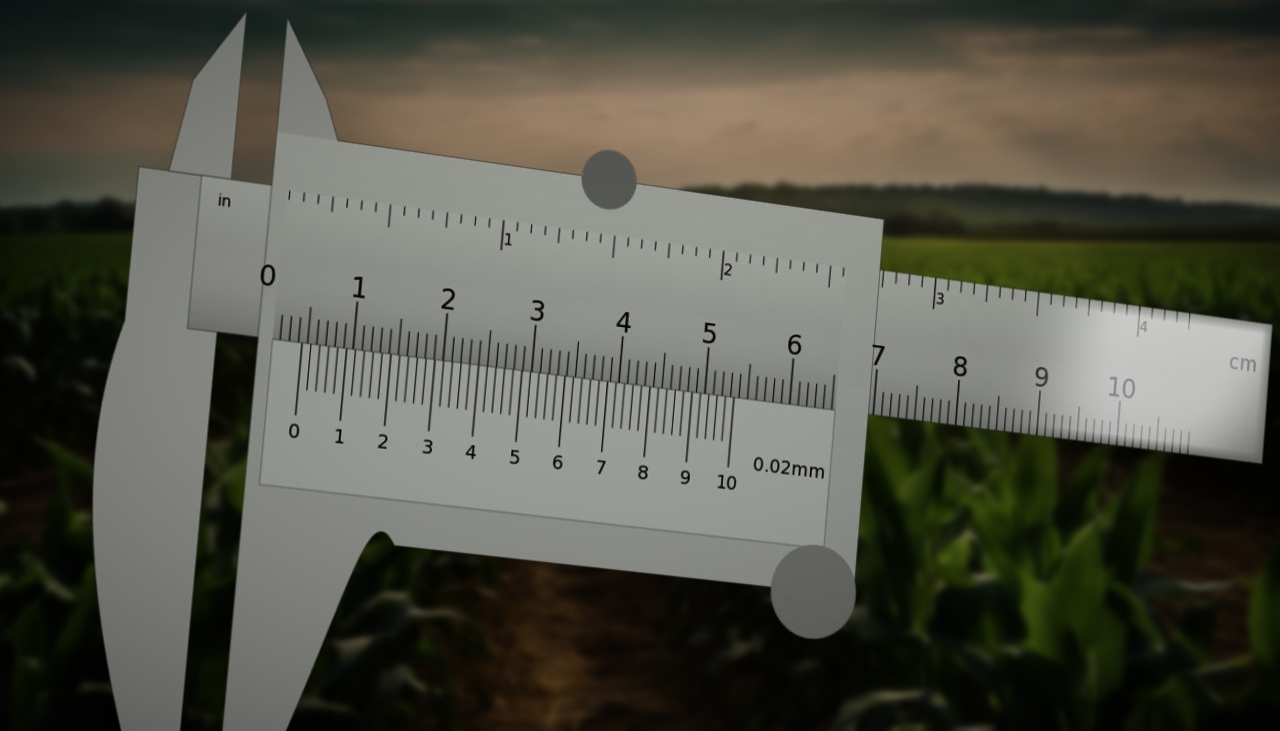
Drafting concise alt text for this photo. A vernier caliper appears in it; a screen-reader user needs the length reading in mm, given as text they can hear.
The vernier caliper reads 4.4 mm
